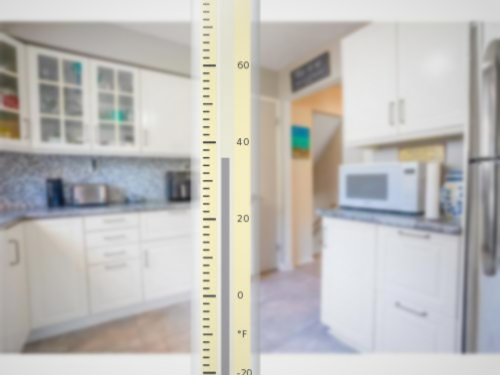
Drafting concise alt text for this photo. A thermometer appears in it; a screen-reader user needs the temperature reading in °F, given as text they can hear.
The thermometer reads 36 °F
